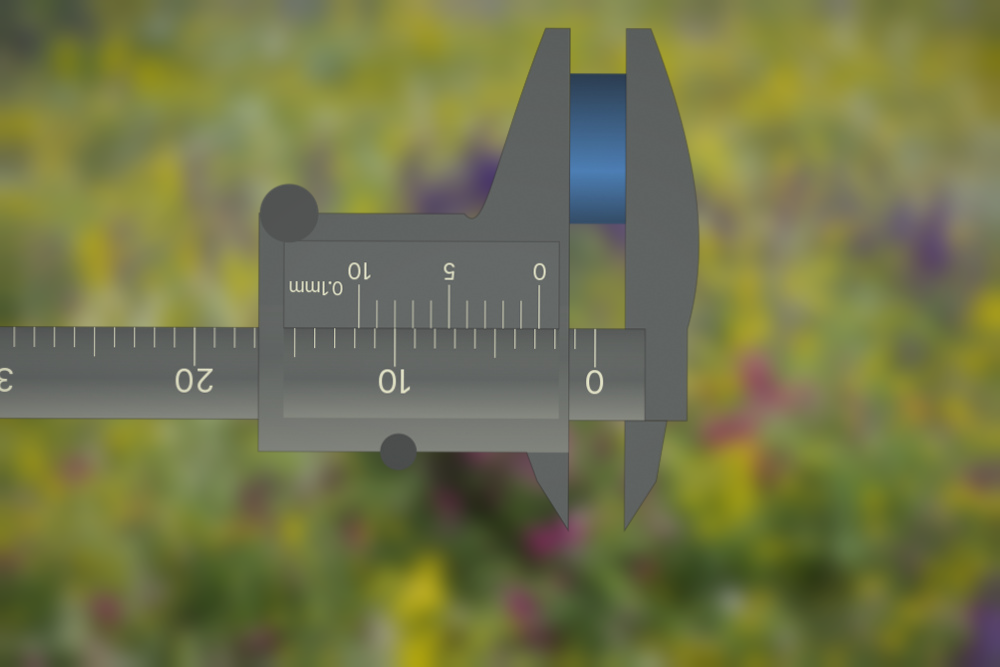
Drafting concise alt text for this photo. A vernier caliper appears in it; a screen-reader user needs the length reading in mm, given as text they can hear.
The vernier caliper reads 2.8 mm
